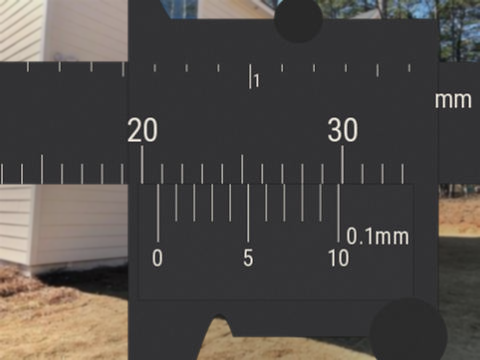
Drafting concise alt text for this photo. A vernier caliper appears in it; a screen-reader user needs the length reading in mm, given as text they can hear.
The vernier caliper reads 20.8 mm
